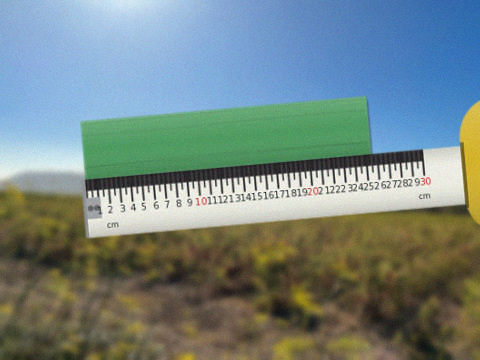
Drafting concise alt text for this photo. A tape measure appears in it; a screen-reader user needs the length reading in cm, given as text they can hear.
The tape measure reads 25.5 cm
